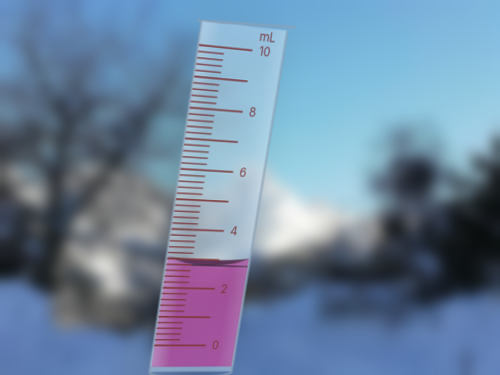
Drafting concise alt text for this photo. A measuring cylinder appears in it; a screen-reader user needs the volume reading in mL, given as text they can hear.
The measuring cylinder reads 2.8 mL
